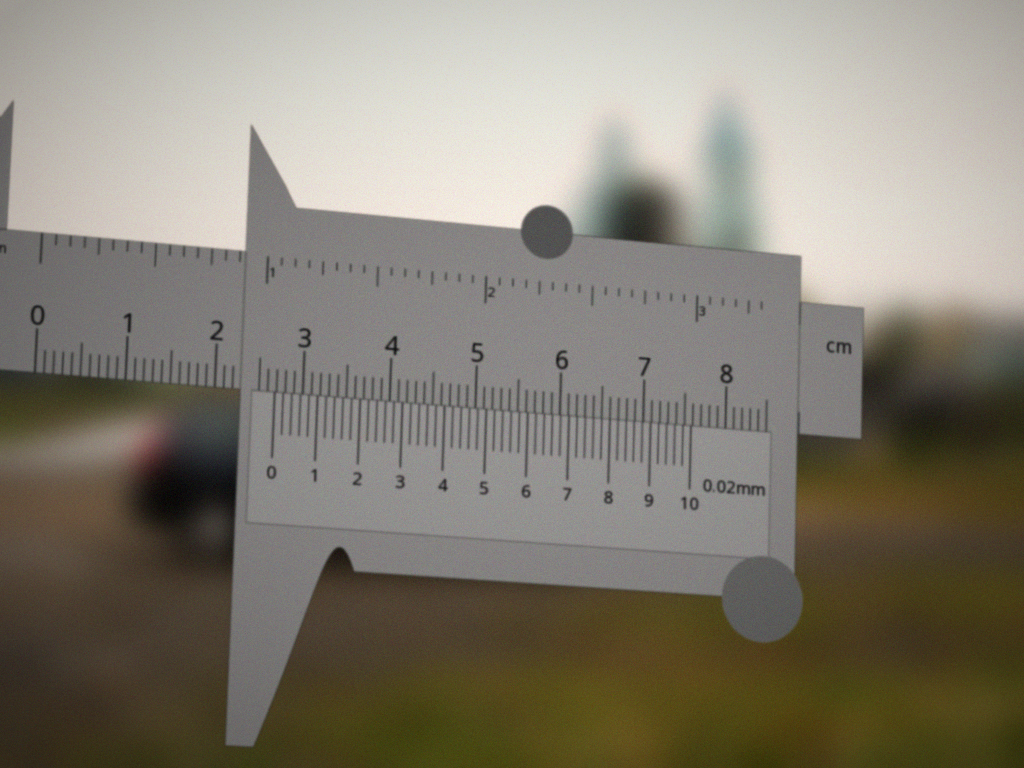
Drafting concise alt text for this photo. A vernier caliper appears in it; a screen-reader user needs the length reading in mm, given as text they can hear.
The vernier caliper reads 26.8 mm
